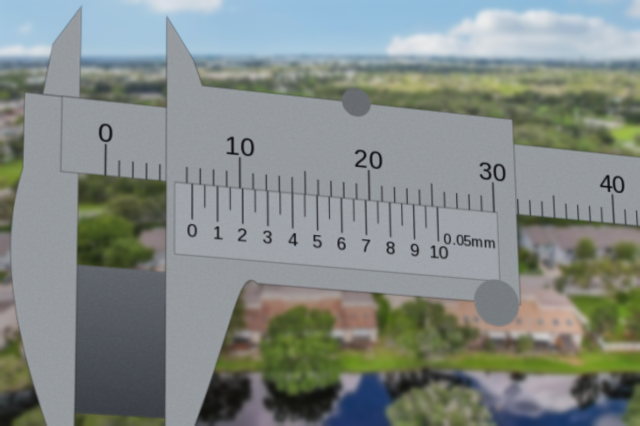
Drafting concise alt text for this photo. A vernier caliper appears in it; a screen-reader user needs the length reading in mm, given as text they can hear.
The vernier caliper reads 6.4 mm
